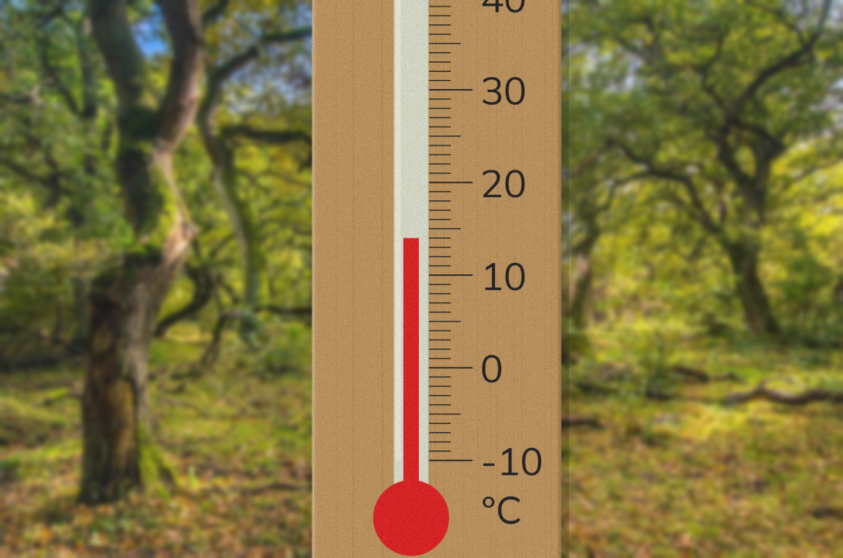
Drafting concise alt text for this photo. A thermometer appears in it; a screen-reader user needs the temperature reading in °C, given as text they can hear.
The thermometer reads 14 °C
